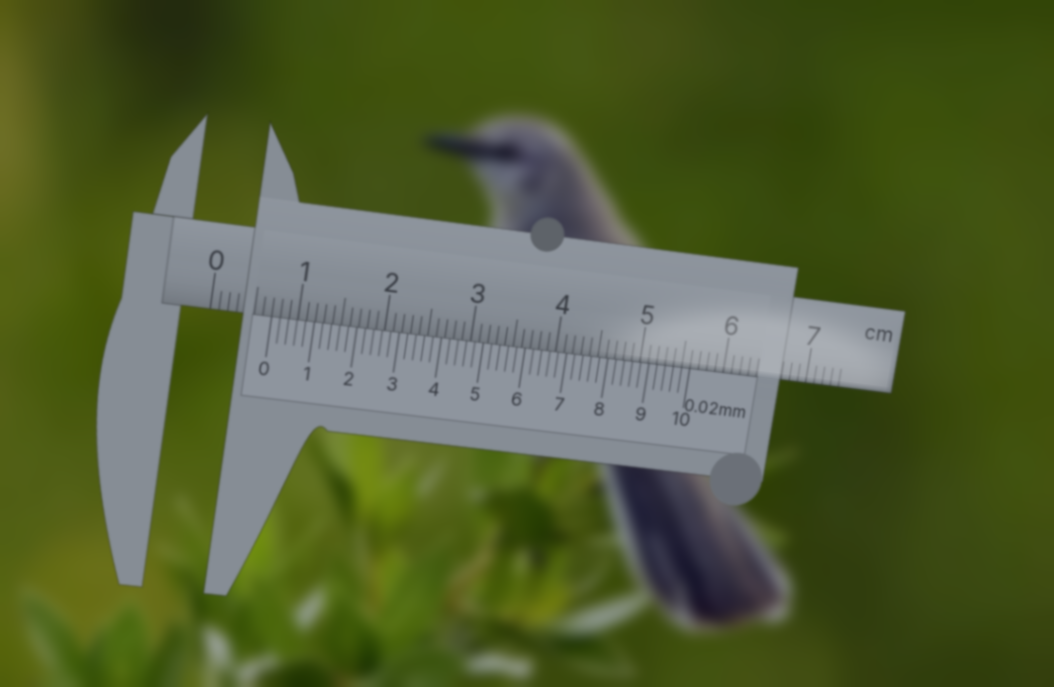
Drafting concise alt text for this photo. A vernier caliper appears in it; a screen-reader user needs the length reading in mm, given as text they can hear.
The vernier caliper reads 7.0 mm
